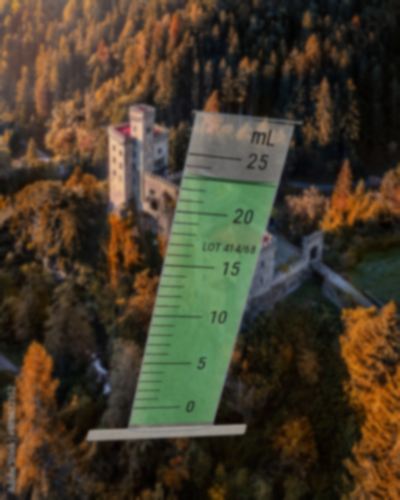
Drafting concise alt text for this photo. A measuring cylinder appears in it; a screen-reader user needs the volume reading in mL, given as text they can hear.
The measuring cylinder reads 23 mL
